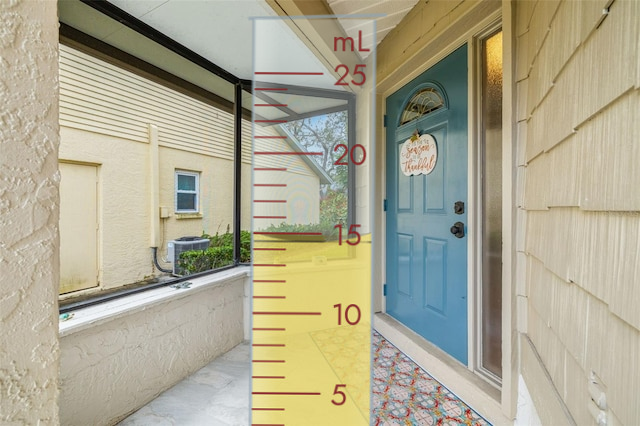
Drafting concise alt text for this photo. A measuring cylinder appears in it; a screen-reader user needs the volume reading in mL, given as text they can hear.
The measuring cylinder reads 14.5 mL
